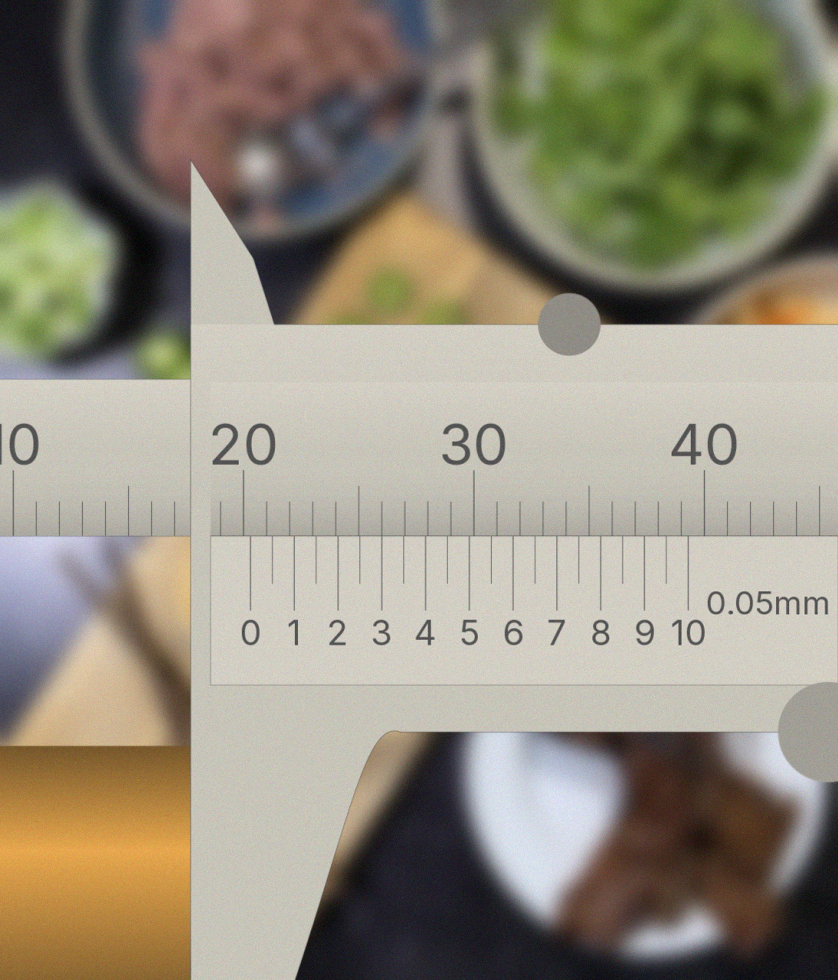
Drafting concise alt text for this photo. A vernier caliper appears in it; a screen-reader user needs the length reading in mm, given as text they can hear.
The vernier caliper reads 20.30 mm
